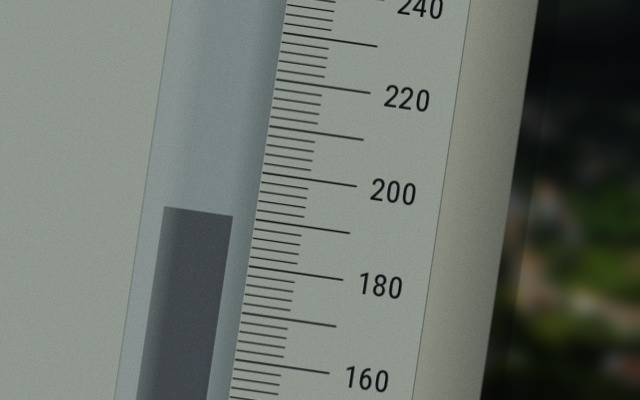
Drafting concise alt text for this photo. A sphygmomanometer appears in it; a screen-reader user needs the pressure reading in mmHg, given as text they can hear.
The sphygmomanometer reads 190 mmHg
